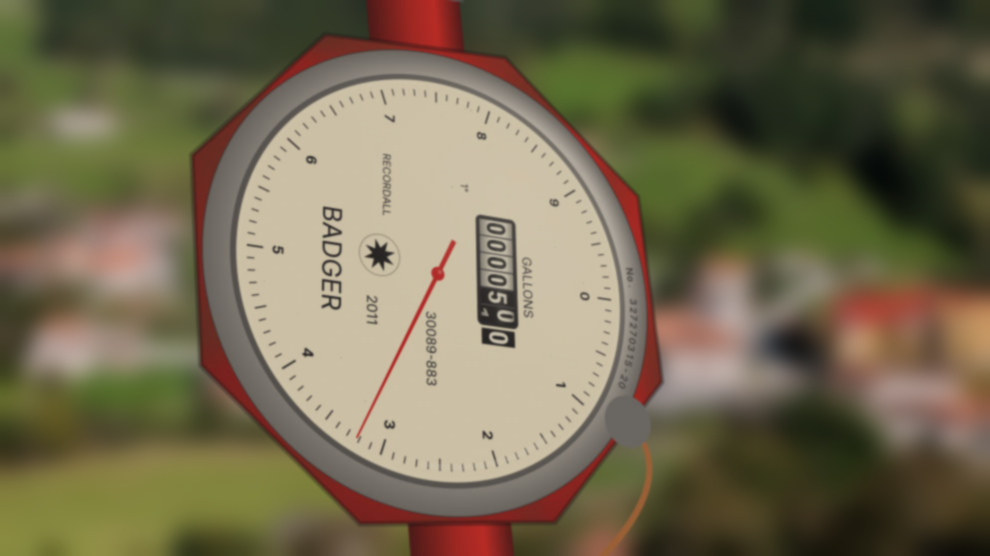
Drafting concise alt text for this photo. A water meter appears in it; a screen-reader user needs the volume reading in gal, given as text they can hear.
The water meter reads 503.2 gal
